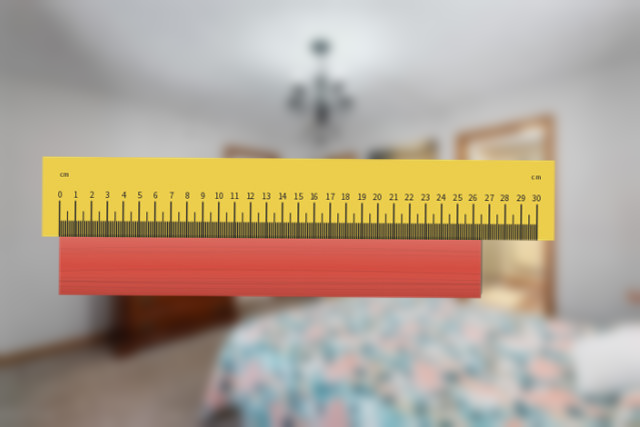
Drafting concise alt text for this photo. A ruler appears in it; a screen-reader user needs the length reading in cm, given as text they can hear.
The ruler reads 26.5 cm
